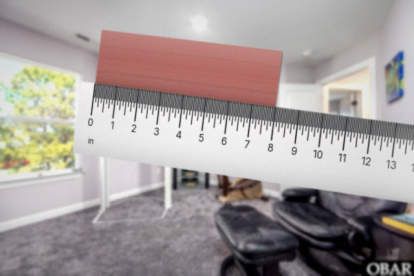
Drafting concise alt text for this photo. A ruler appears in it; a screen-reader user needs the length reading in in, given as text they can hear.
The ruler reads 8 in
